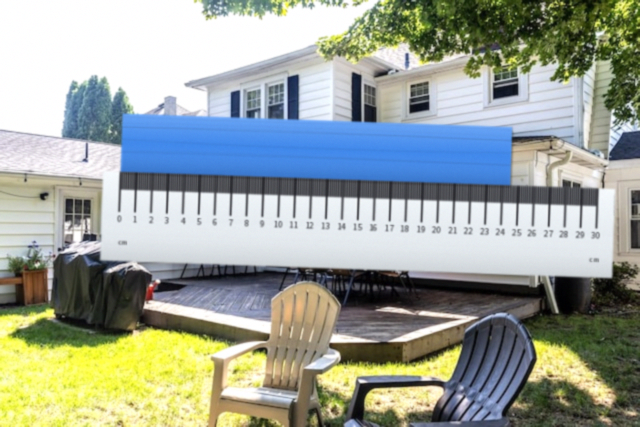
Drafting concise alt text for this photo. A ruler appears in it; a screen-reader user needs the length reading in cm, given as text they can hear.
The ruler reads 24.5 cm
